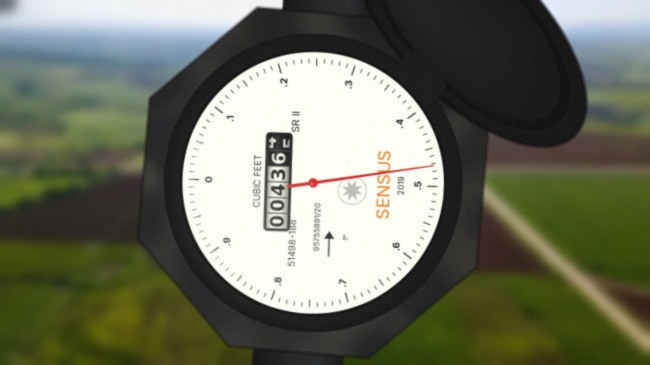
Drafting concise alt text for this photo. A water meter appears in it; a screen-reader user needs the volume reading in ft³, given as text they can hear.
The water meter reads 4364.47 ft³
